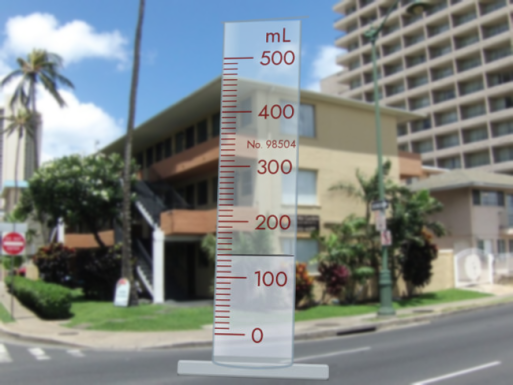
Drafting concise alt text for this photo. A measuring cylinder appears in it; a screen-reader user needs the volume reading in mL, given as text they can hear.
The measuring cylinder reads 140 mL
